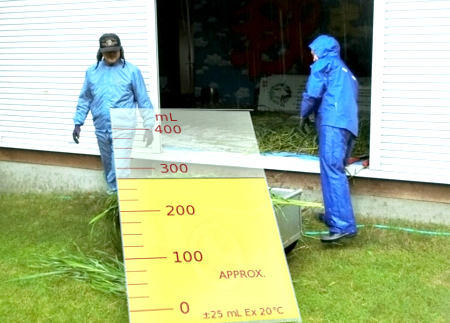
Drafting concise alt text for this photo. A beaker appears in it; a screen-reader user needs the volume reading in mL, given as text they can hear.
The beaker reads 275 mL
